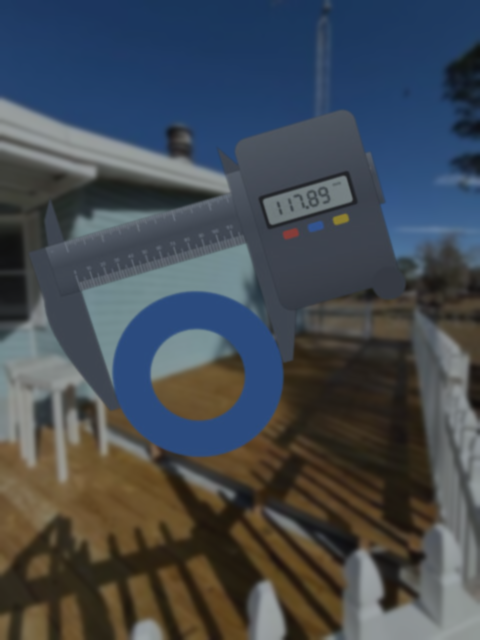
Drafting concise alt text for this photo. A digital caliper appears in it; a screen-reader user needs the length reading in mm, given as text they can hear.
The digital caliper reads 117.89 mm
